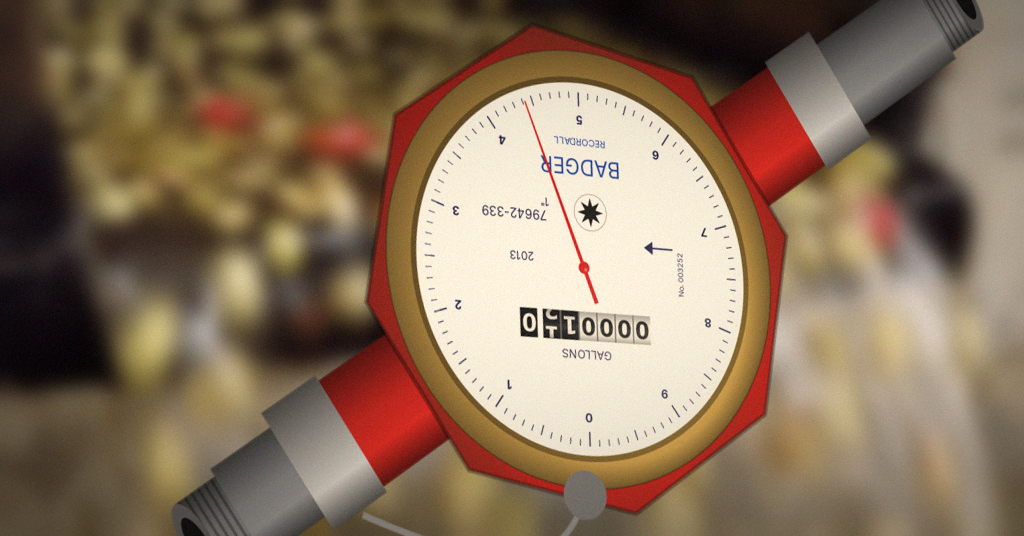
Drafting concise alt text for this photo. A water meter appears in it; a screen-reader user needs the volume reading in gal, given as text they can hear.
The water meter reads 114.4 gal
